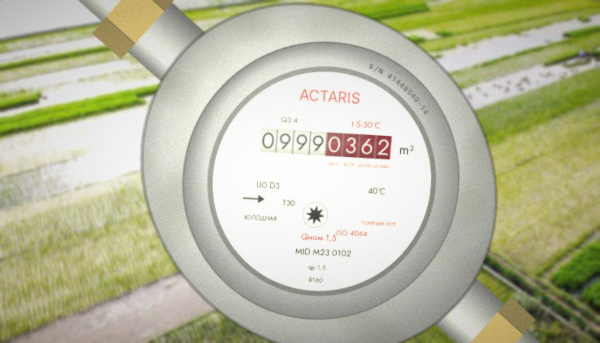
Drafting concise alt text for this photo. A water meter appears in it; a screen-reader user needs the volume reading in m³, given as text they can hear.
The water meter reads 999.0362 m³
